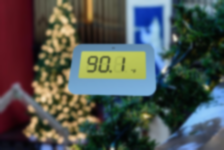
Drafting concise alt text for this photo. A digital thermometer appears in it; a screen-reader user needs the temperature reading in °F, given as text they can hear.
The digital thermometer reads 90.1 °F
